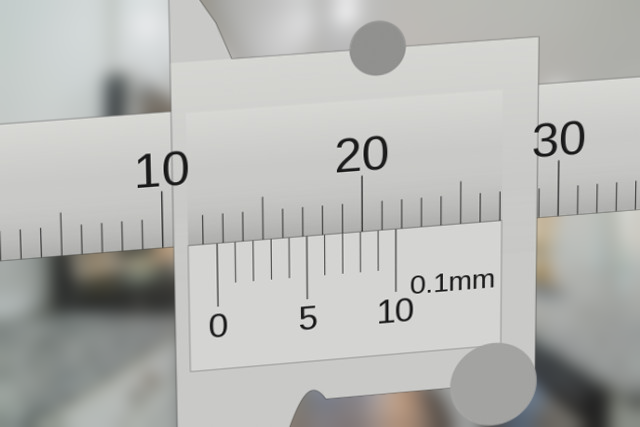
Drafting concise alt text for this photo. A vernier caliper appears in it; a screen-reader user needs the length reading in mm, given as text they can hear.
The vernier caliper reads 12.7 mm
